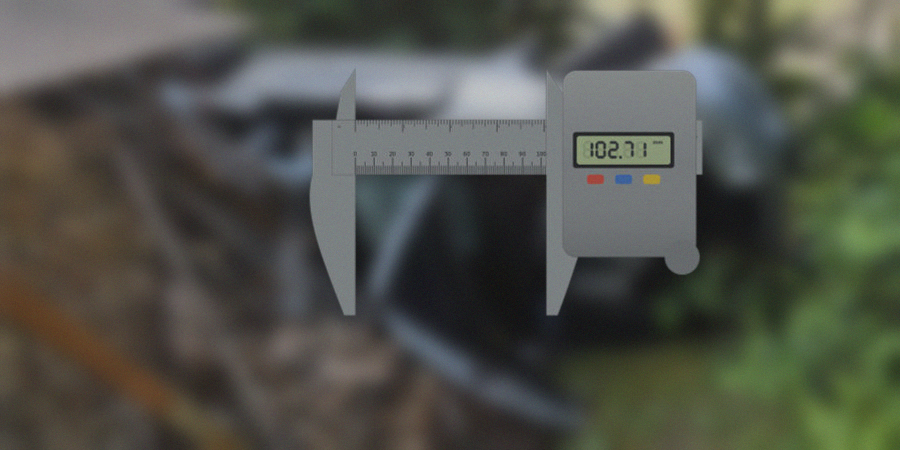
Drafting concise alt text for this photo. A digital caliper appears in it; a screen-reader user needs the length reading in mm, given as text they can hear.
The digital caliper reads 102.71 mm
